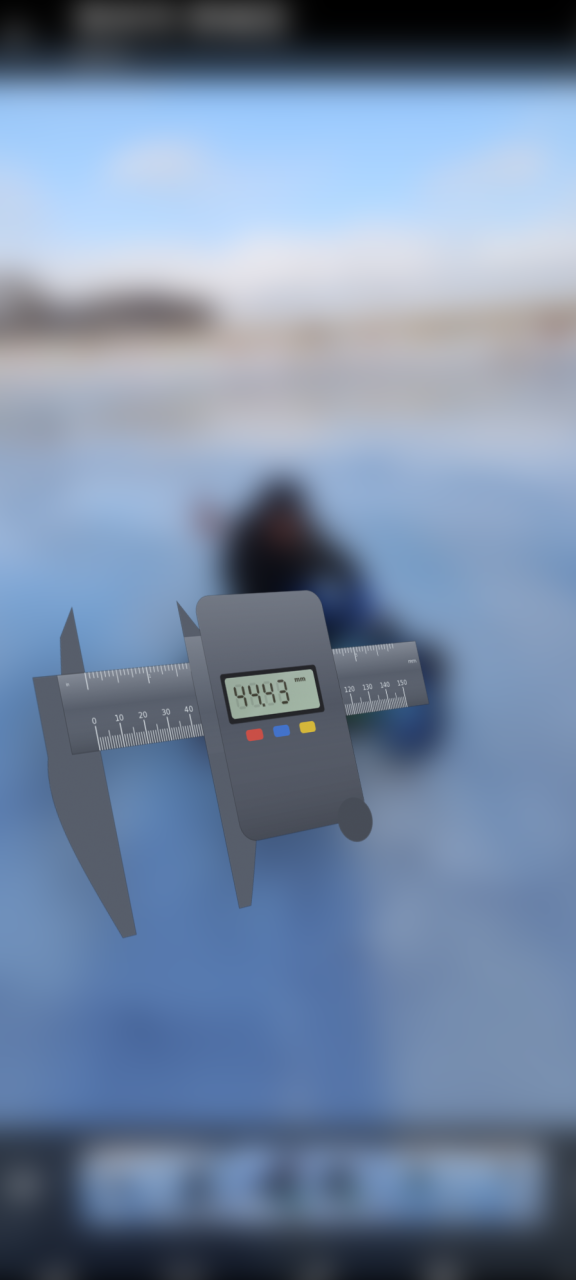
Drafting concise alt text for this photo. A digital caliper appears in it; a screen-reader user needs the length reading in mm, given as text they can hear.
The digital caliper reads 44.43 mm
